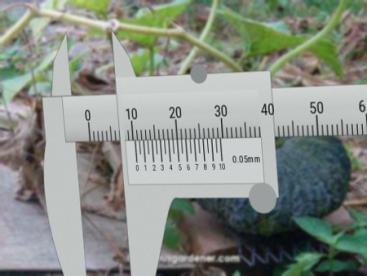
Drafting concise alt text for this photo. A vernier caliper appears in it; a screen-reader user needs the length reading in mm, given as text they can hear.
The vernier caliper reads 10.5 mm
